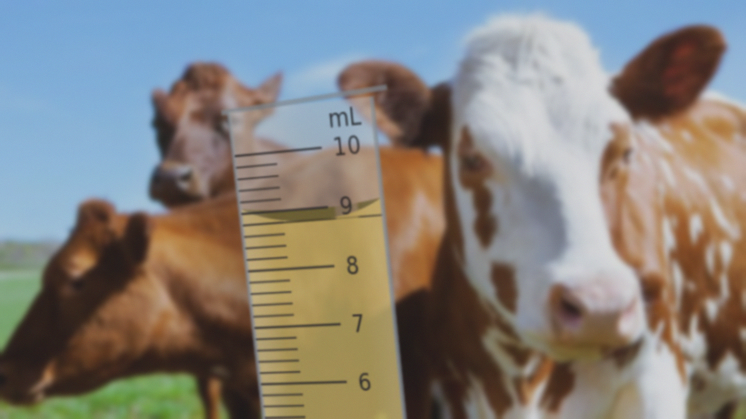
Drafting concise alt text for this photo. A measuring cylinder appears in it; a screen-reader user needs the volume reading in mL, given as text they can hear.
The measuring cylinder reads 8.8 mL
